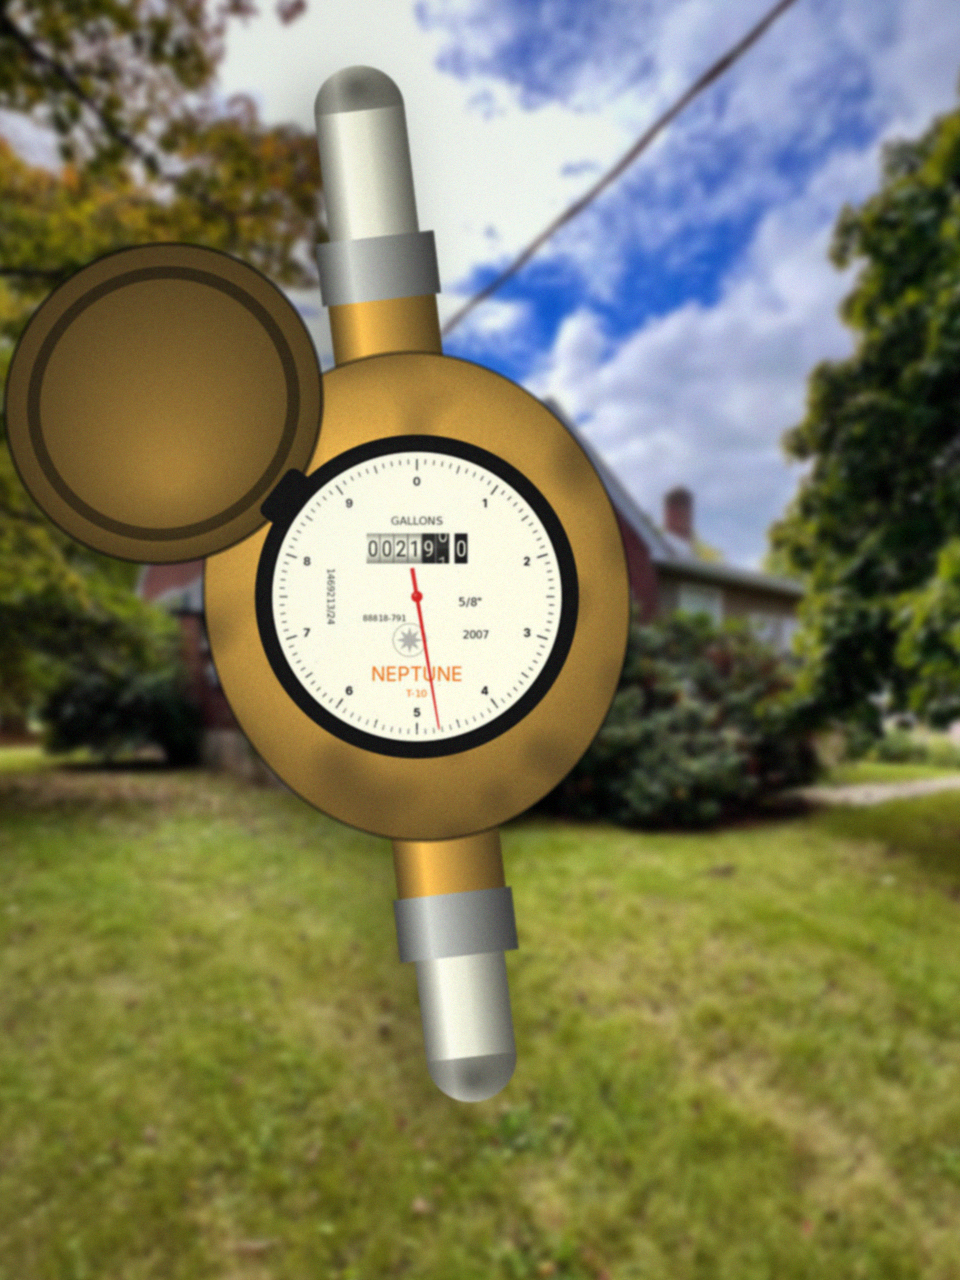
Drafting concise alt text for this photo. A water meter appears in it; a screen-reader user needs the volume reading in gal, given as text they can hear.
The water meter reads 21904.7 gal
